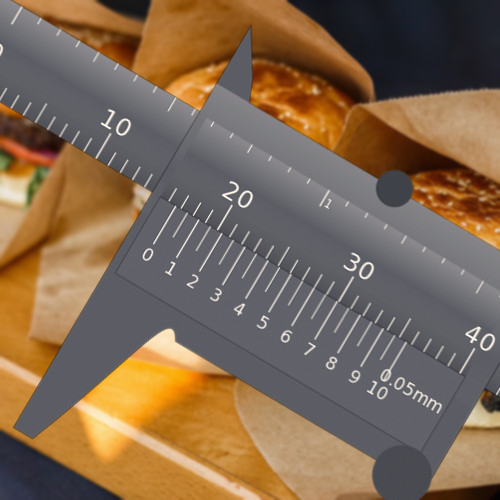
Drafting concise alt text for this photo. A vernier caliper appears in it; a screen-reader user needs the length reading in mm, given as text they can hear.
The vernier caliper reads 16.6 mm
